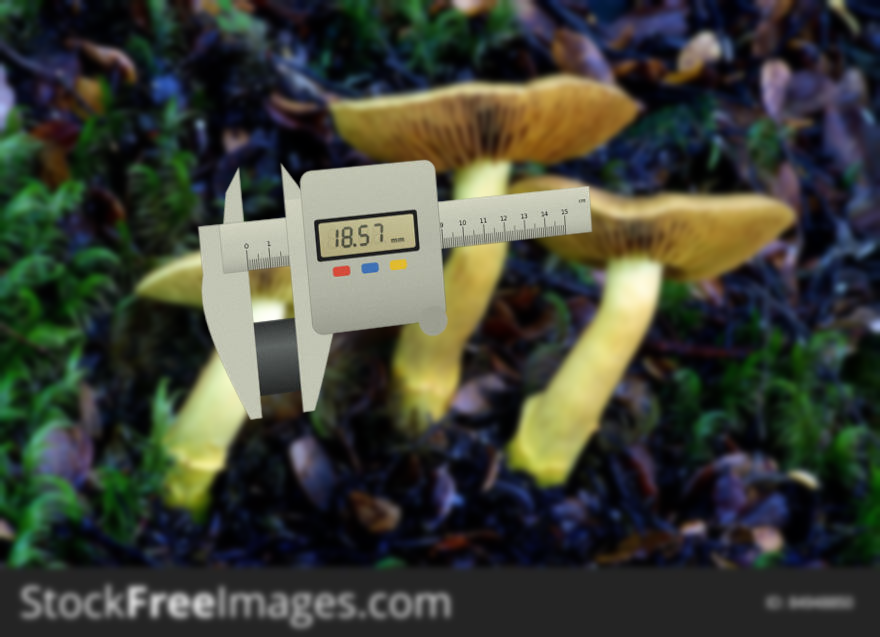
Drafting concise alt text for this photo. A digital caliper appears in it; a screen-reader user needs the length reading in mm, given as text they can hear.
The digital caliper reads 18.57 mm
